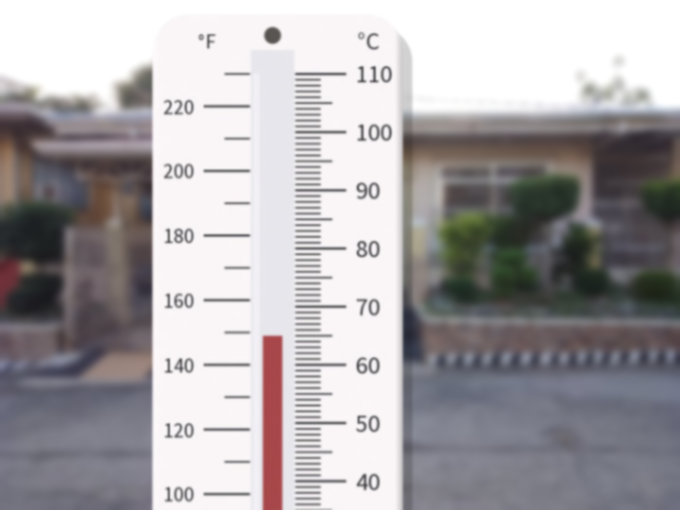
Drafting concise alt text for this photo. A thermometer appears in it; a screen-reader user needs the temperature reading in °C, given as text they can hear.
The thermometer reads 65 °C
